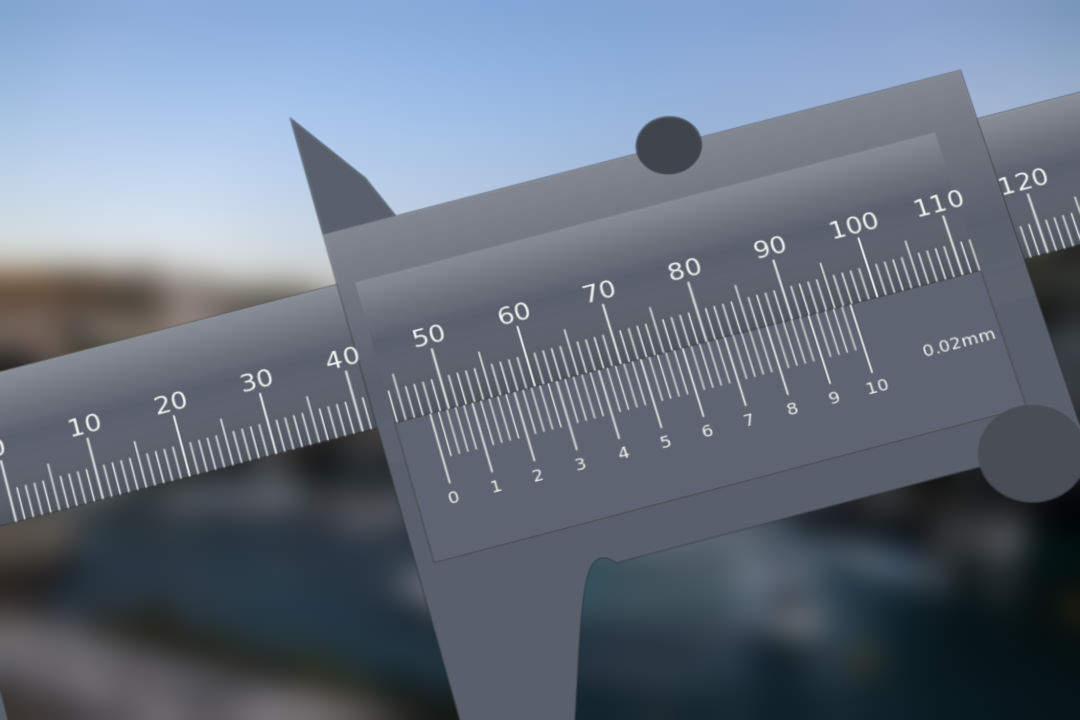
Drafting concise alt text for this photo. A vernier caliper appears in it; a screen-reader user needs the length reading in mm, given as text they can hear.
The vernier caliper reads 47.8 mm
